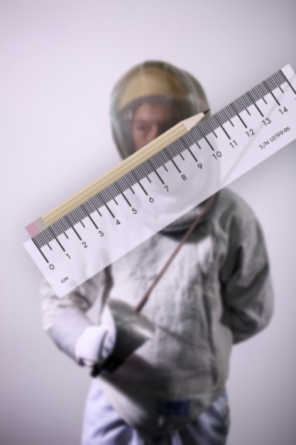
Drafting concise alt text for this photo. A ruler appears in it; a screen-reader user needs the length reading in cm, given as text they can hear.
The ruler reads 11 cm
